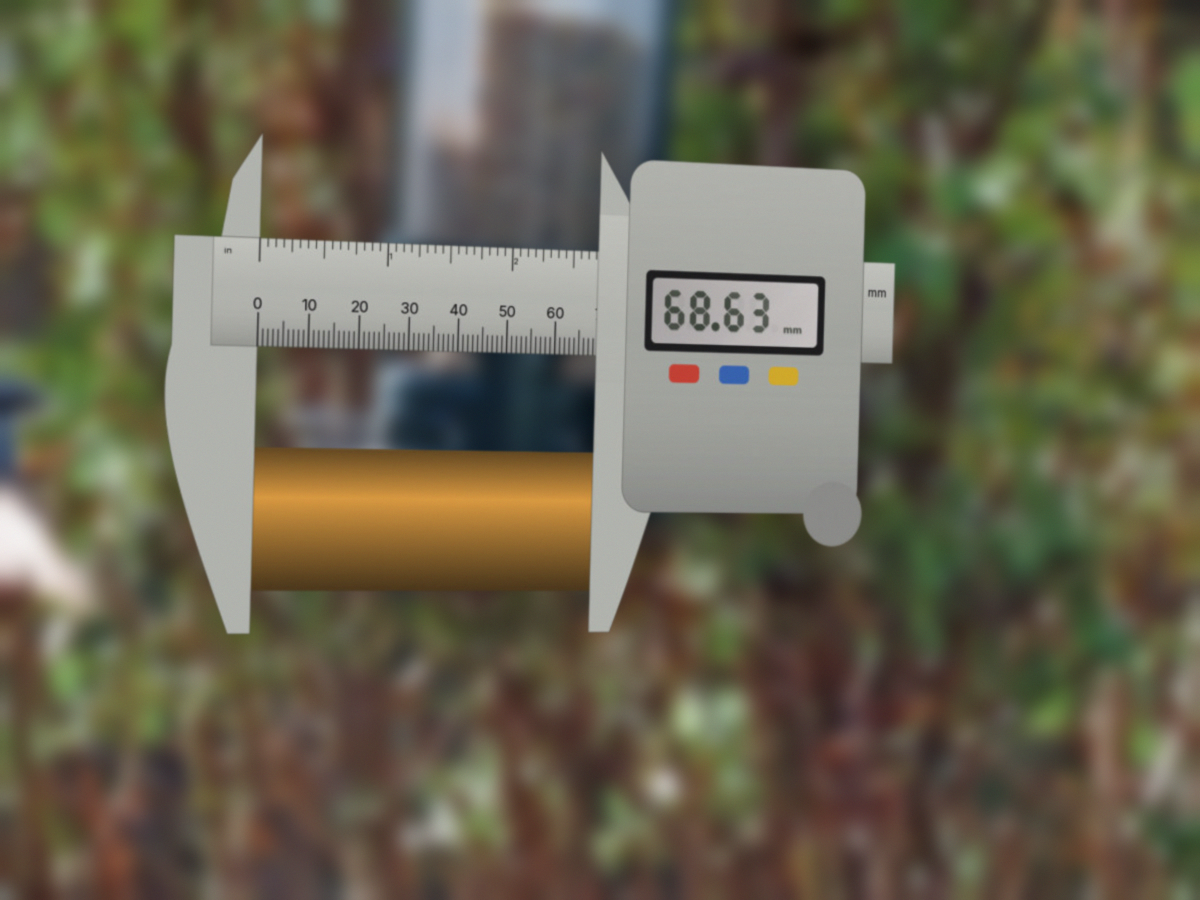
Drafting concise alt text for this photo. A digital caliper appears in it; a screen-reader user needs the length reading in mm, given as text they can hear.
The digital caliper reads 68.63 mm
